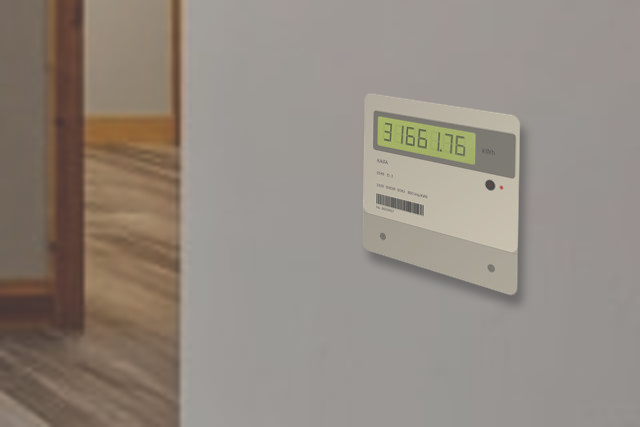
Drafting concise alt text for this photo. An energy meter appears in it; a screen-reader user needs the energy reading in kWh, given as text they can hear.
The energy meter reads 31661.76 kWh
